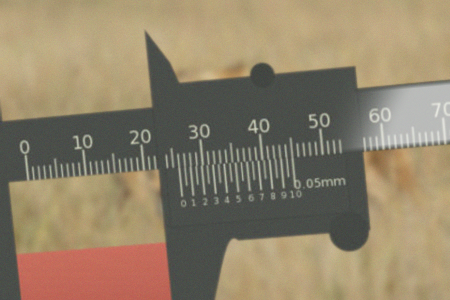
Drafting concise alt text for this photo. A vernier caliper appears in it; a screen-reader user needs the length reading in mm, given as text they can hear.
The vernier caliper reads 26.0 mm
